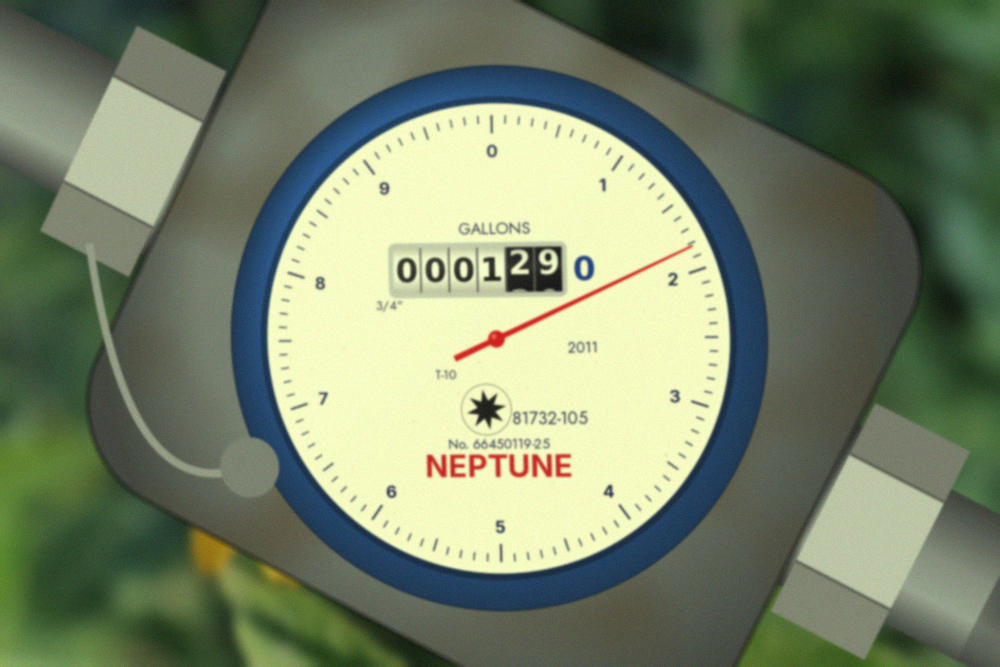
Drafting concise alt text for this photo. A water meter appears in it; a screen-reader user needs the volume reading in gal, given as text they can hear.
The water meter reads 1291.8 gal
